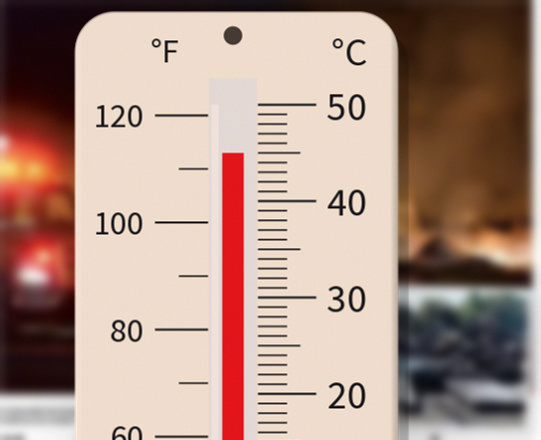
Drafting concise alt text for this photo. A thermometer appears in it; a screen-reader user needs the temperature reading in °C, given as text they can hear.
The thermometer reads 45 °C
